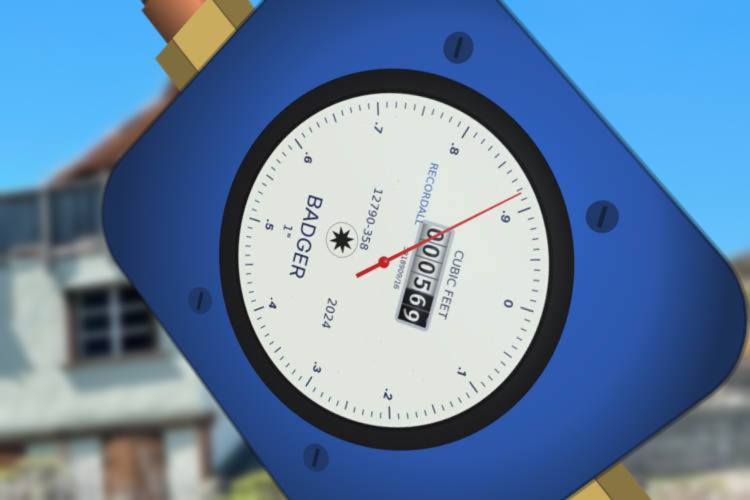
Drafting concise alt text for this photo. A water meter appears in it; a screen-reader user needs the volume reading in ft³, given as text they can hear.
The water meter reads 568.88 ft³
